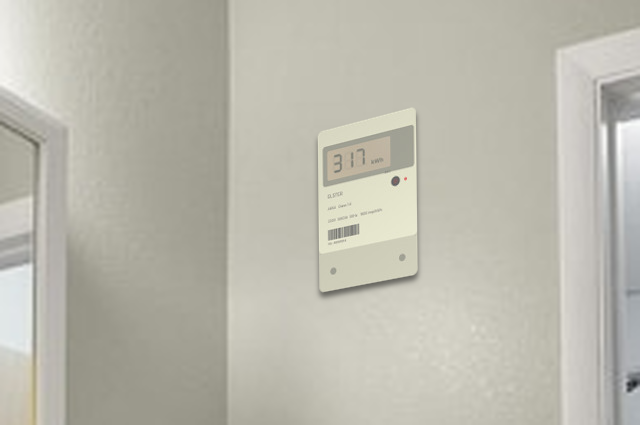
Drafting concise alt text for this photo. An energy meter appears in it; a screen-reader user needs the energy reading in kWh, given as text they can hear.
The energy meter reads 317 kWh
